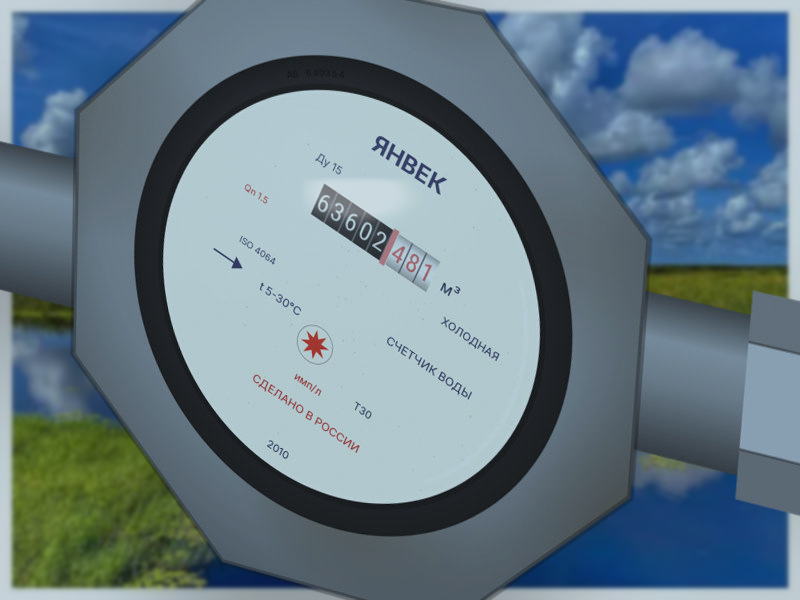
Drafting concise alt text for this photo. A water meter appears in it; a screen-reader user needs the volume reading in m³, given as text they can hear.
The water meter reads 63602.481 m³
